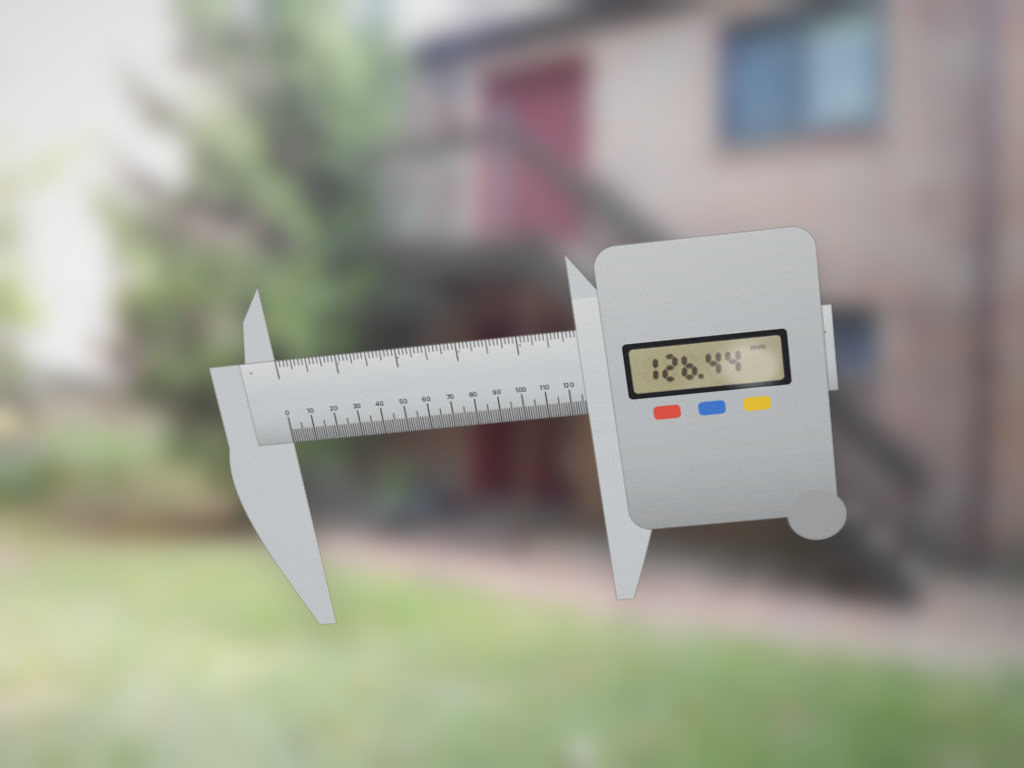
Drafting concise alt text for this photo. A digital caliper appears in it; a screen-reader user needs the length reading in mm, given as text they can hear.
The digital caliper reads 126.44 mm
